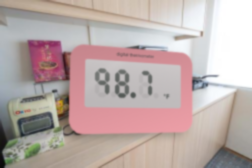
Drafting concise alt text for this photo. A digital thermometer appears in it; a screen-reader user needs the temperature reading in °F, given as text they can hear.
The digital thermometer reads 98.7 °F
